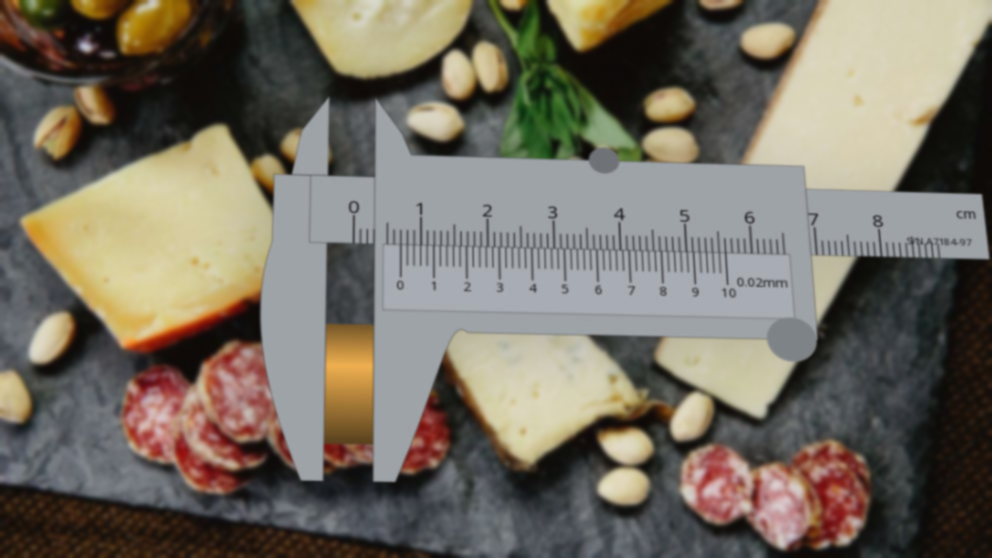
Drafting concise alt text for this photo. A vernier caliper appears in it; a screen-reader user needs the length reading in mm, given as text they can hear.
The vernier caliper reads 7.0 mm
